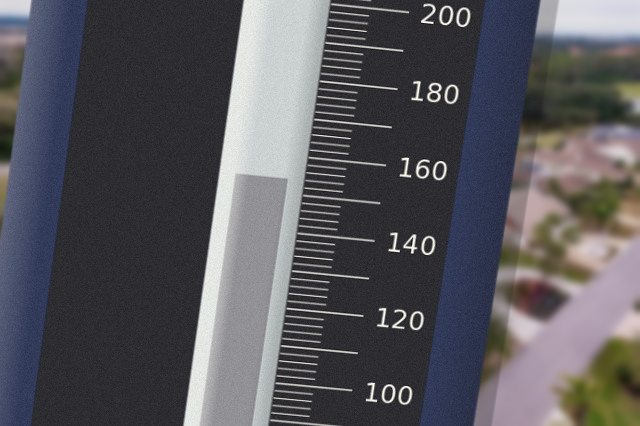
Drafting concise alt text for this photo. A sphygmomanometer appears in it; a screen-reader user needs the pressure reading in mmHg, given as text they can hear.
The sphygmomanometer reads 154 mmHg
